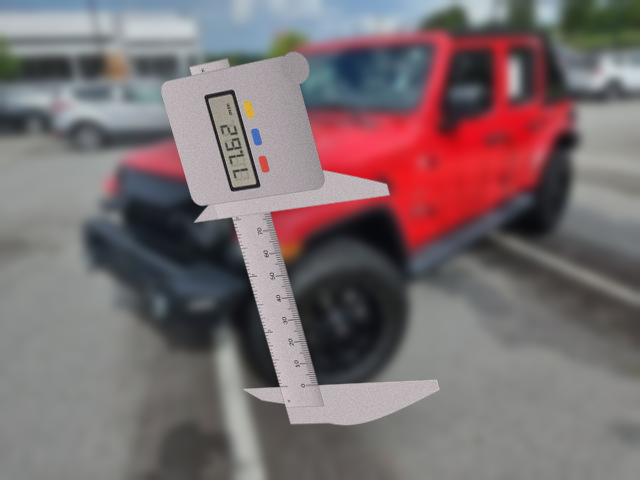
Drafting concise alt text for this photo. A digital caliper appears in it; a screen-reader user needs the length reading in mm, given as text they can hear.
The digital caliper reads 77.62 mm
